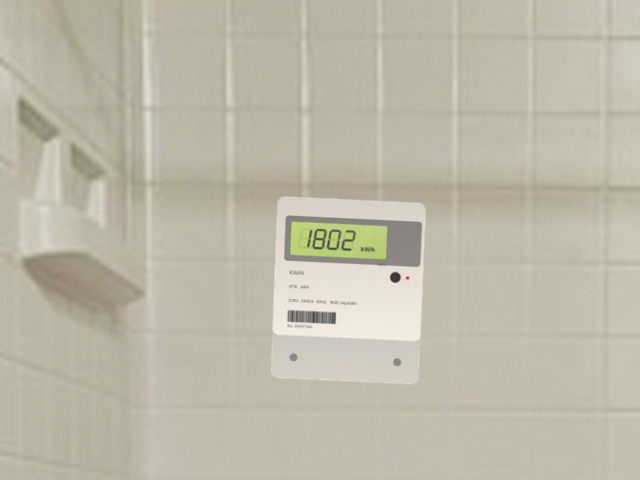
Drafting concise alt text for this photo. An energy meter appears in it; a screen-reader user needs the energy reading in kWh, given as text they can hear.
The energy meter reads 1802 kWh
